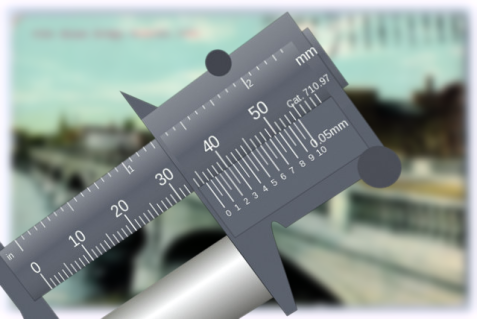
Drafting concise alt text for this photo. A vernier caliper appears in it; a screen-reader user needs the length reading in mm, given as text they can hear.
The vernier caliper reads 35.4 mm
